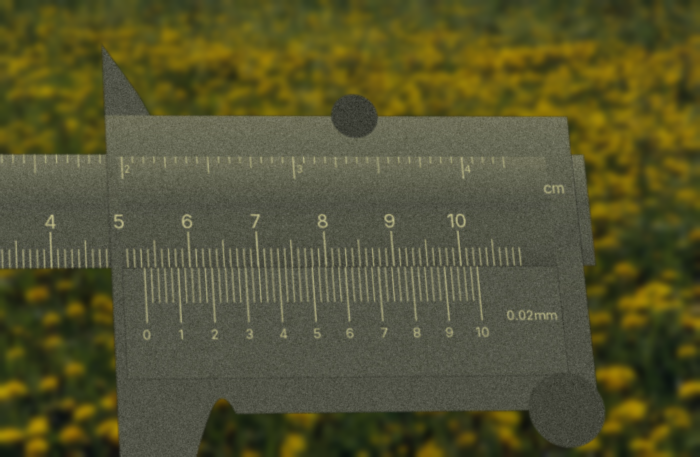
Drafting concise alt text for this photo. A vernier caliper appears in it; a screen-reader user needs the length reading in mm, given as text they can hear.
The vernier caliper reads 53.4 mm
